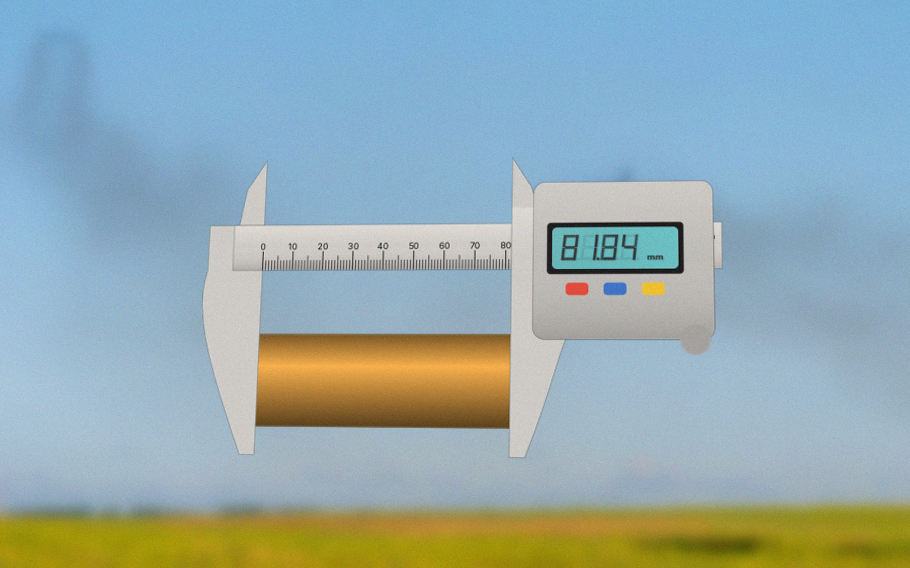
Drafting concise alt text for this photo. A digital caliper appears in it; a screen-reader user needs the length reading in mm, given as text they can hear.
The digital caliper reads 81.84 mm
